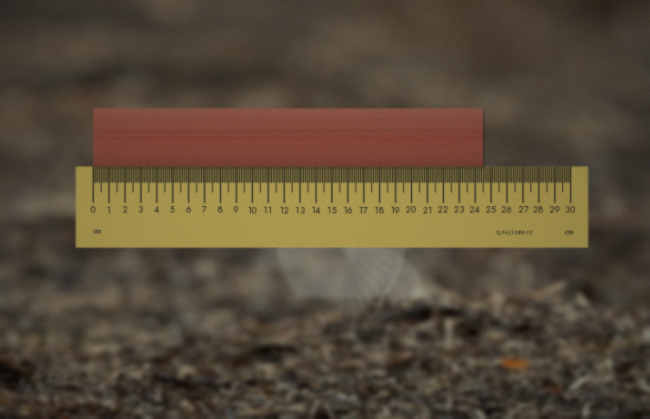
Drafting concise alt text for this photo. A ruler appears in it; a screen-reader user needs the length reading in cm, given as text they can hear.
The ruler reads 24.5 cm
